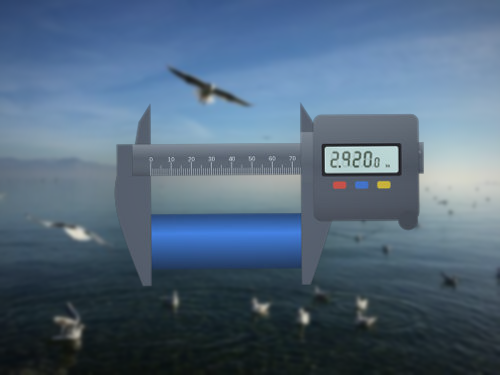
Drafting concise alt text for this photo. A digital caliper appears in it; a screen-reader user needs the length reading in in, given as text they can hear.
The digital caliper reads 2.9200 in
